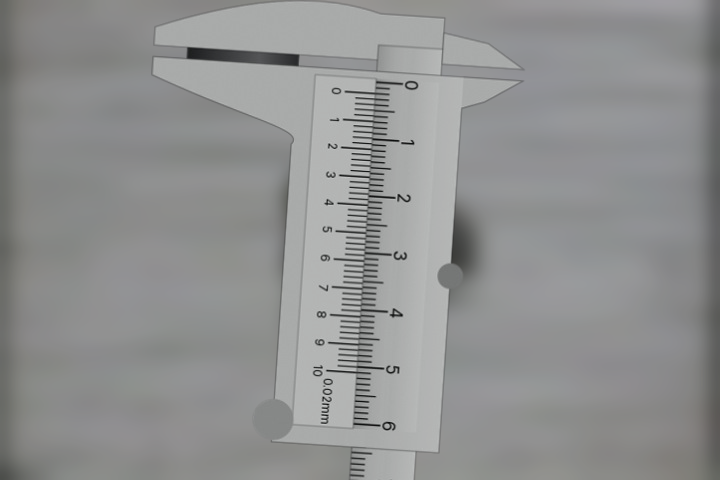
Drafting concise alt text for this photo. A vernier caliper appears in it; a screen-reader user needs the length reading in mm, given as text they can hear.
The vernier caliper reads 2.0 mm
